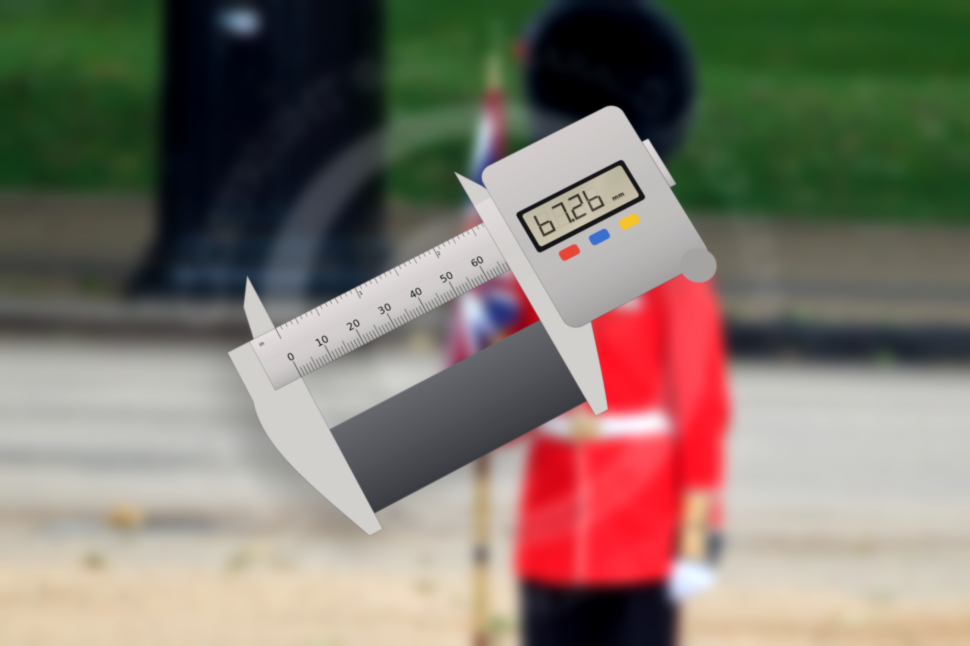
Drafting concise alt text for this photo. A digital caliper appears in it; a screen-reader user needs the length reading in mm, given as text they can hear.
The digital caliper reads 67.26 mm
